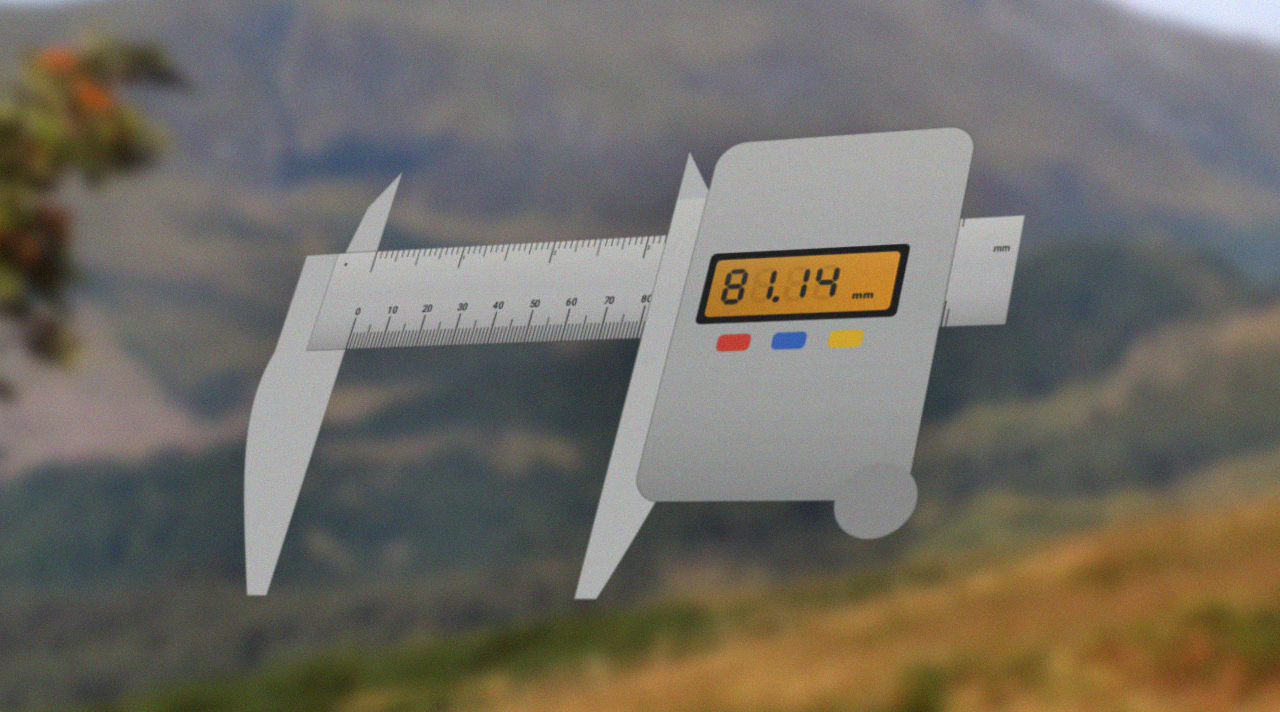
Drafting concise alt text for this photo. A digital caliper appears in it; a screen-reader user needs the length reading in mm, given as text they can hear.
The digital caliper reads 81.14 mm
